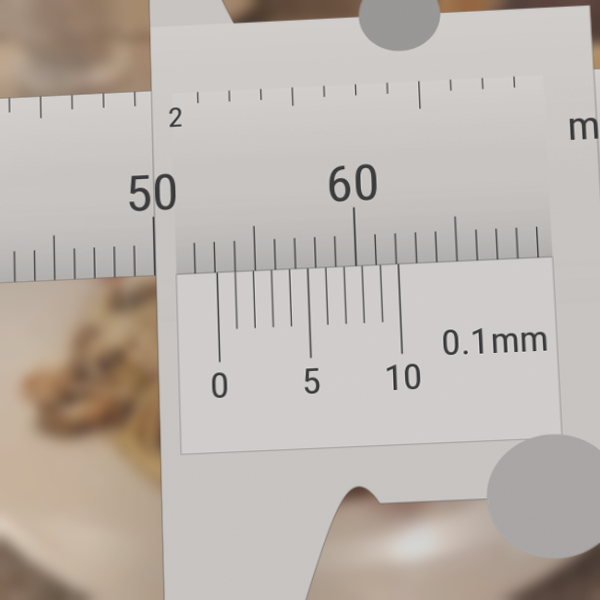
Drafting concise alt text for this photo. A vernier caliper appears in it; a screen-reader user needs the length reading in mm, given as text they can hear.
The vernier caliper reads 53.1 mm
